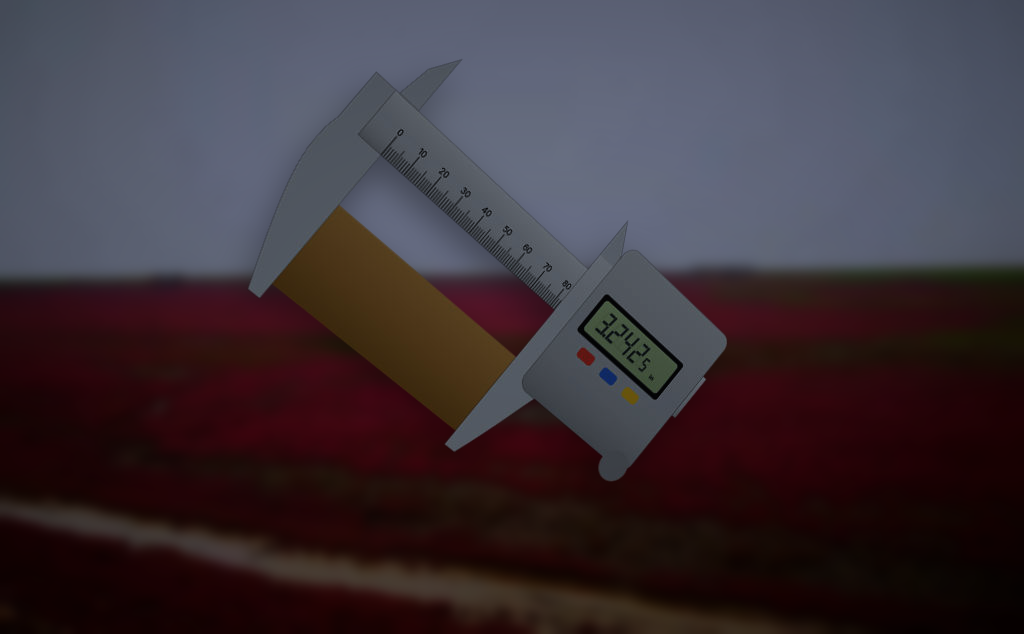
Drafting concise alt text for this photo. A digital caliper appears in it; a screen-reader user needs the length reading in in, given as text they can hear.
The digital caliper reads 3.2425 in
